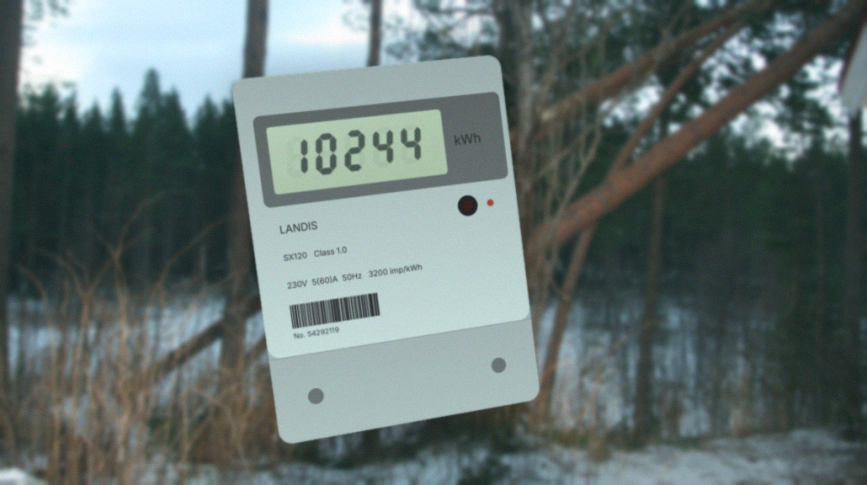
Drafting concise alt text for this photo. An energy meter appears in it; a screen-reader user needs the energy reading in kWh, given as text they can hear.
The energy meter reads 10244 kWh
